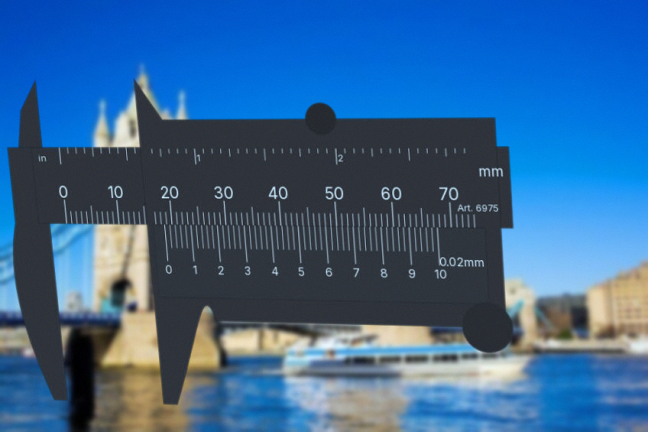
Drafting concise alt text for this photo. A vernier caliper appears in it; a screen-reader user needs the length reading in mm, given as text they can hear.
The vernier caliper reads 18.6 mm
